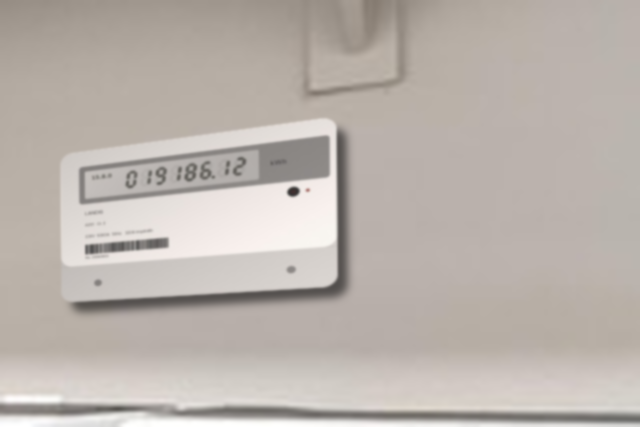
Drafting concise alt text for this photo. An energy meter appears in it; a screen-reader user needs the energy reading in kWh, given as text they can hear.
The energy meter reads 19186.12 kWh
